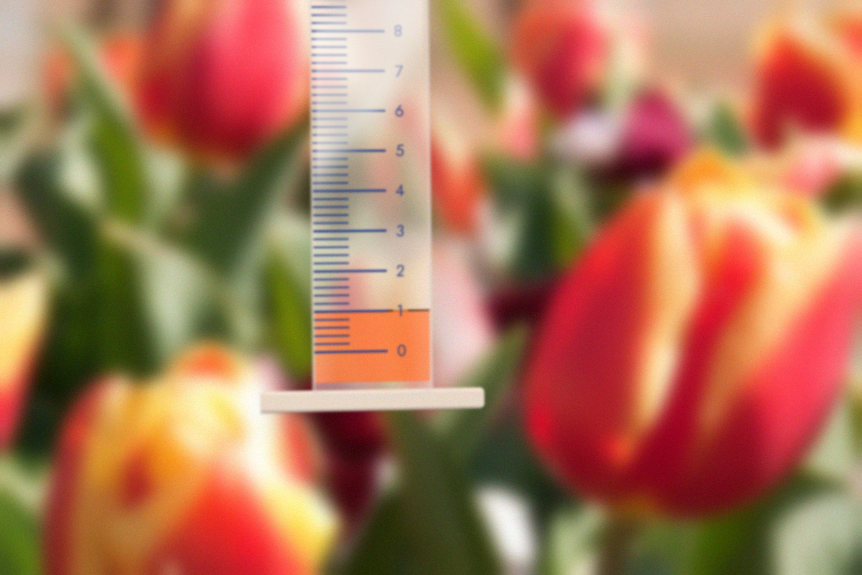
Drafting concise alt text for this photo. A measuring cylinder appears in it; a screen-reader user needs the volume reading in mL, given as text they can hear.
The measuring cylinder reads 1 mL
